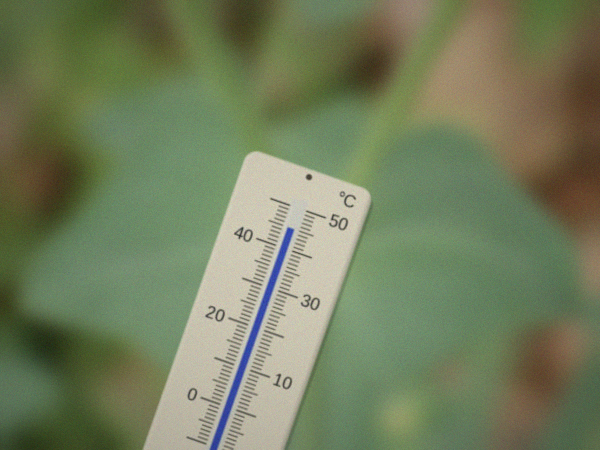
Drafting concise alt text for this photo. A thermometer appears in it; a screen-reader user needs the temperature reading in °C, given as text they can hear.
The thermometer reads 45 °C
